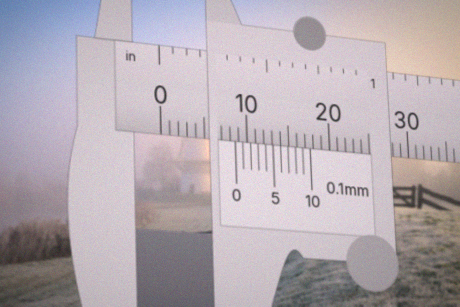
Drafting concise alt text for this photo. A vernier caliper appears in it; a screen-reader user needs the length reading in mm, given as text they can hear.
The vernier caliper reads 8.6 mm
